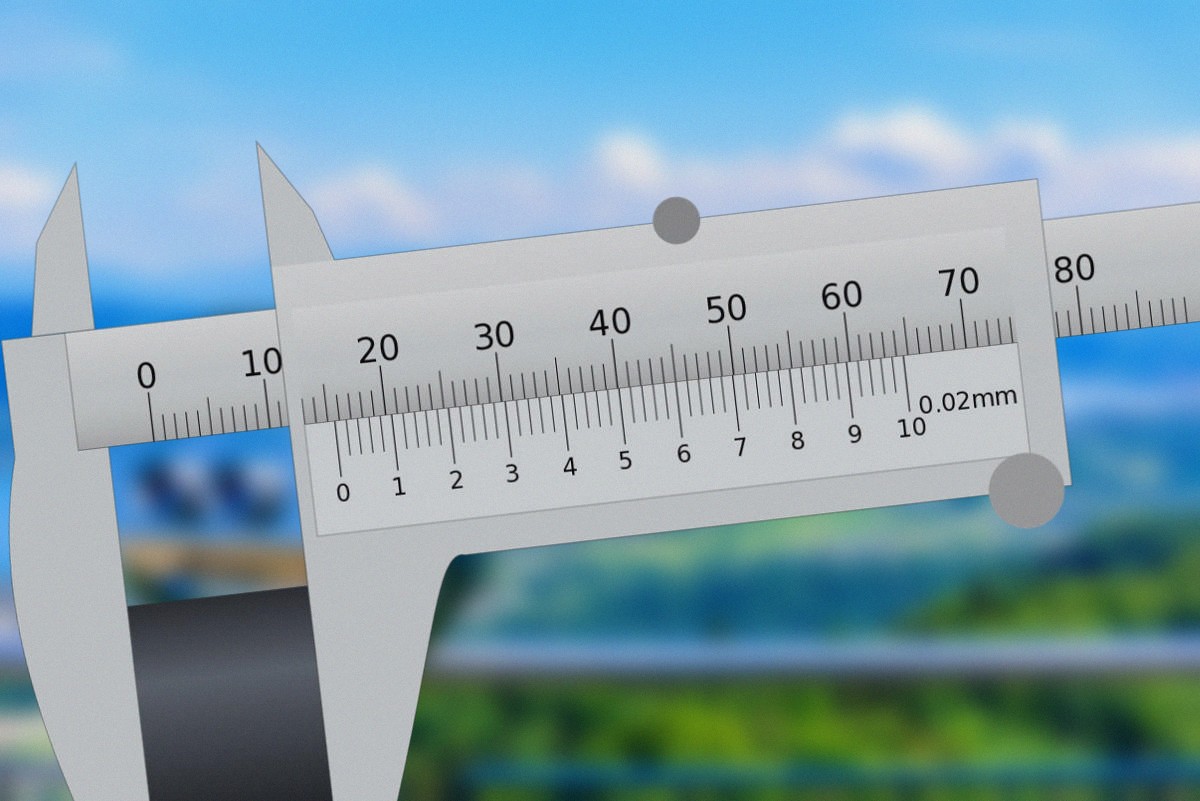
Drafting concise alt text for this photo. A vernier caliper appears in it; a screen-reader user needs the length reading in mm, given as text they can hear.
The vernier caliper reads 15.6 mm
